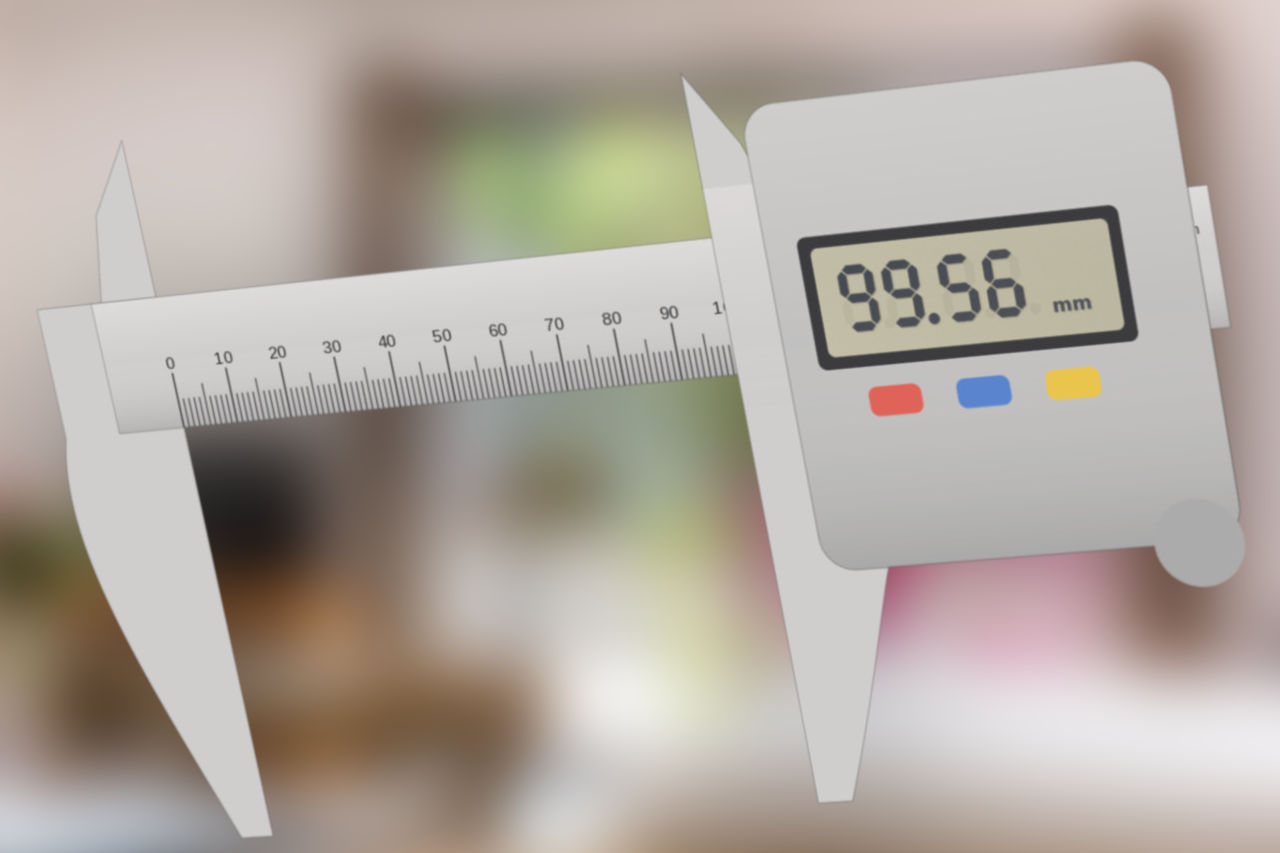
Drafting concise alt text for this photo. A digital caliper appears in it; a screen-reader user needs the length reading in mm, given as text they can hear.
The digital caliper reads 99.56 mm
